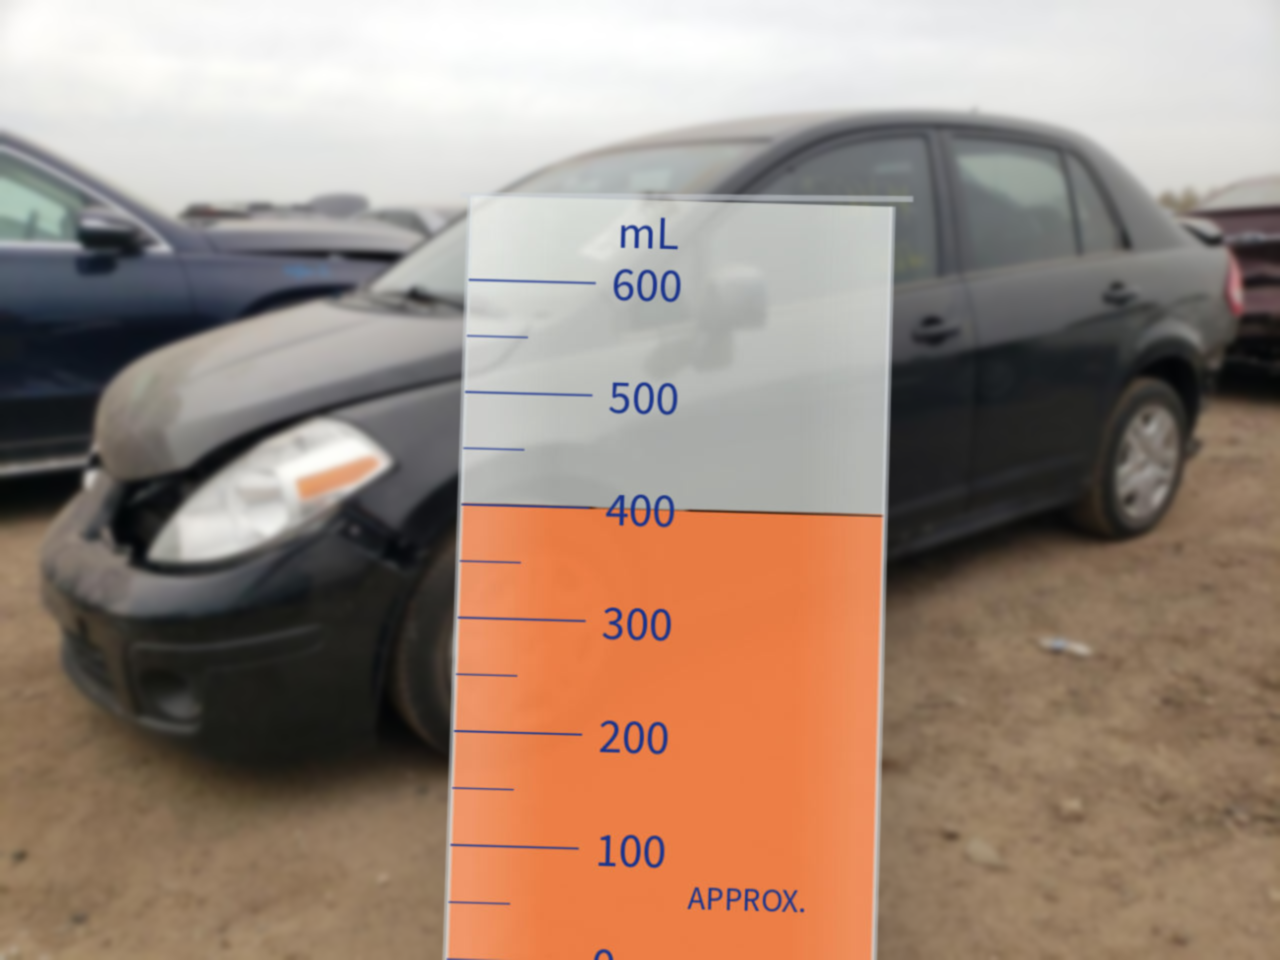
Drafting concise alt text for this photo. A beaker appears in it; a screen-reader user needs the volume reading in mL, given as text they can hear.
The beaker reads 400 mL
